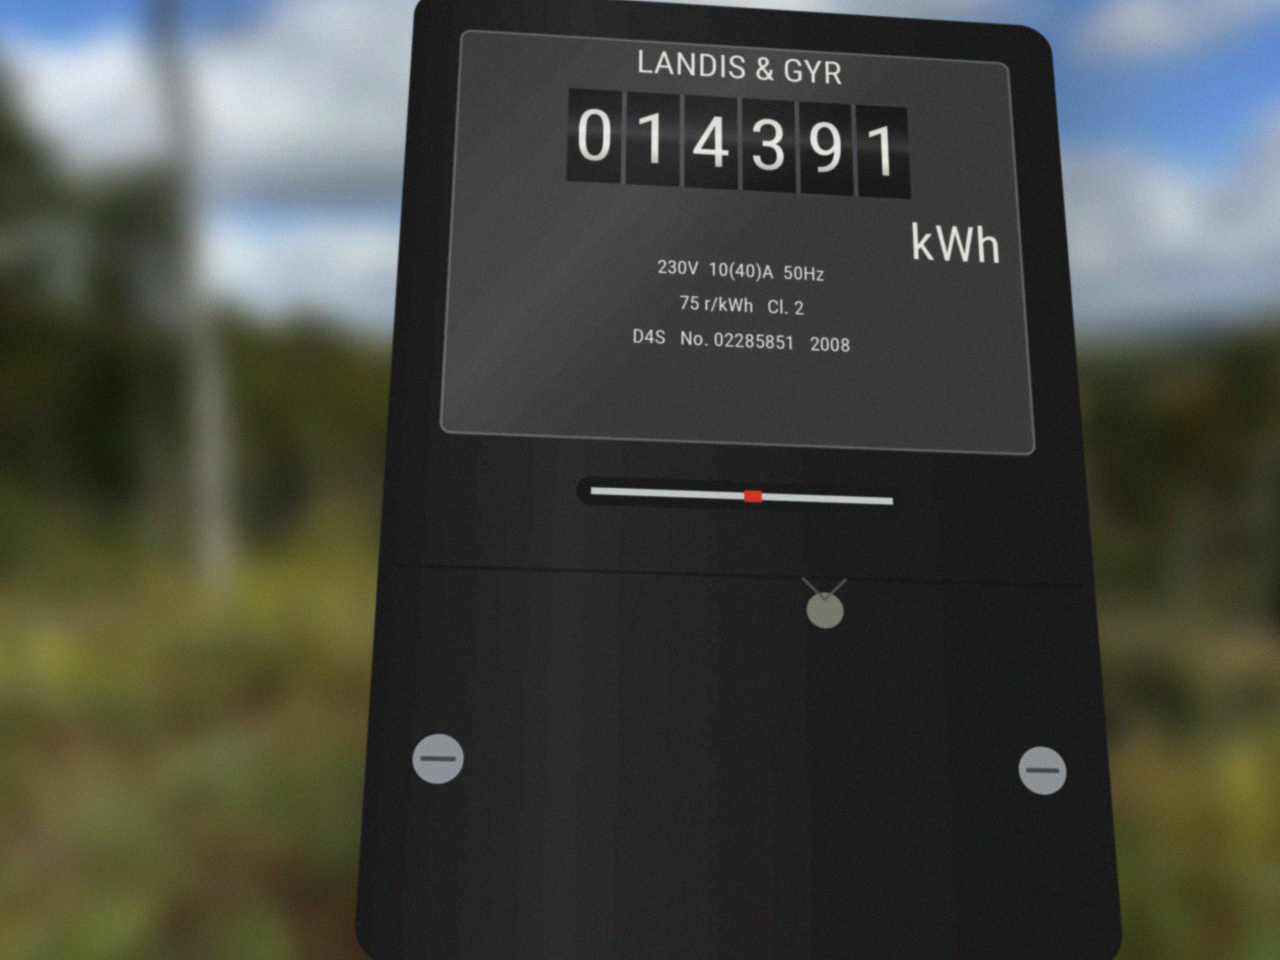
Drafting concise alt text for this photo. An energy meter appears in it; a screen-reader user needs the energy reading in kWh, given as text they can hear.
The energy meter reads 14391 kWh
